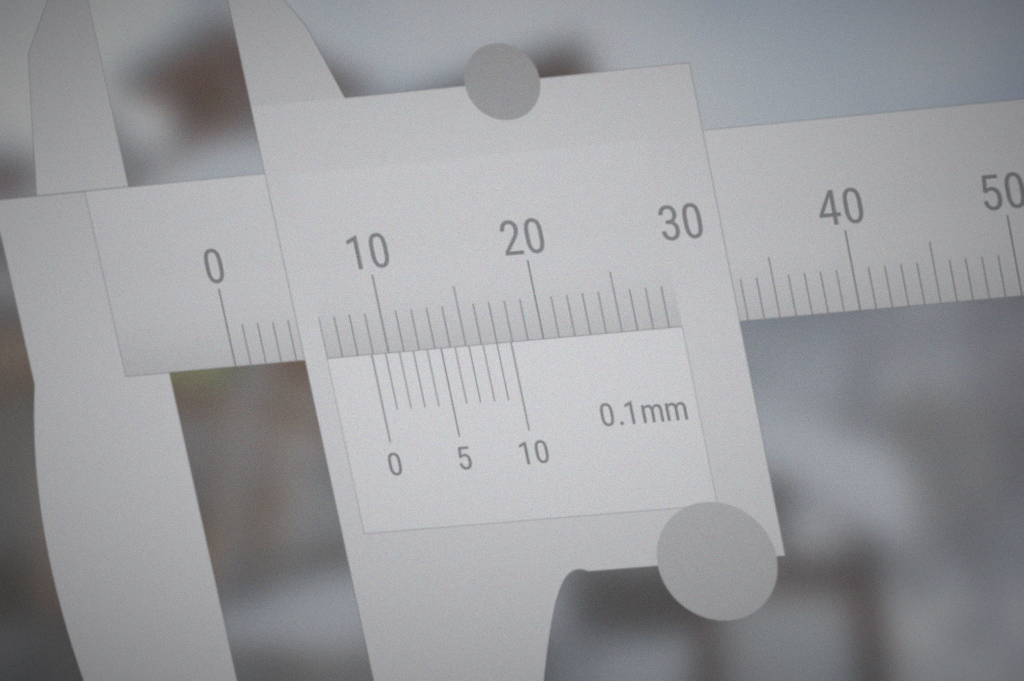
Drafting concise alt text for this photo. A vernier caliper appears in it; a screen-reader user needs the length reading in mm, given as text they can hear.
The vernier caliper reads 8.9 mm
